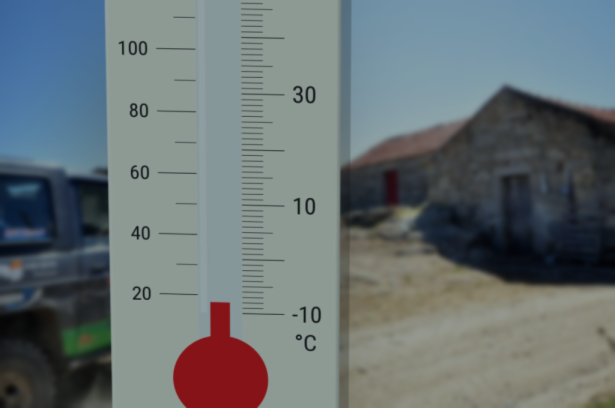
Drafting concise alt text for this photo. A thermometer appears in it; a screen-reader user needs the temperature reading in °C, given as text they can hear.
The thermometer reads -8 °C
